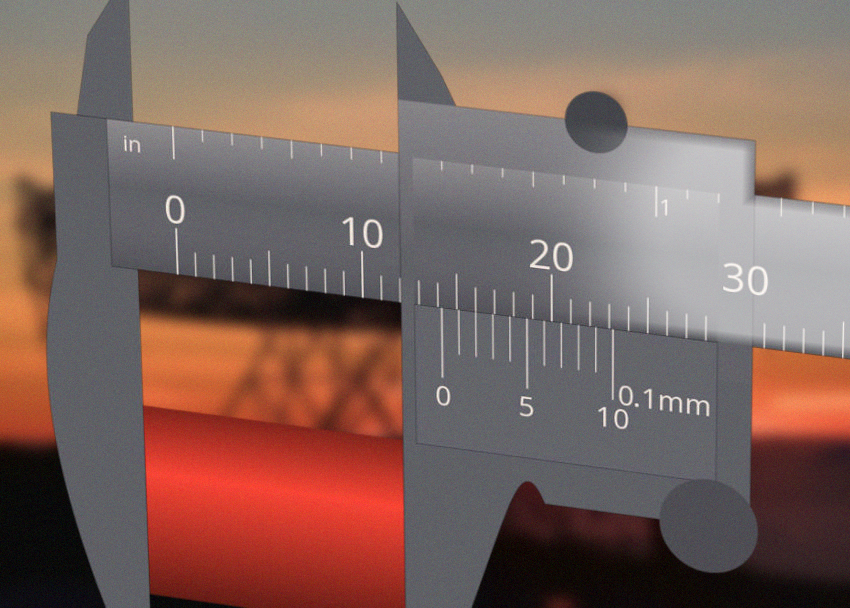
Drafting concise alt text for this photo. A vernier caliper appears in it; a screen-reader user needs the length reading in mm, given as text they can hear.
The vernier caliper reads 14.2 mm
